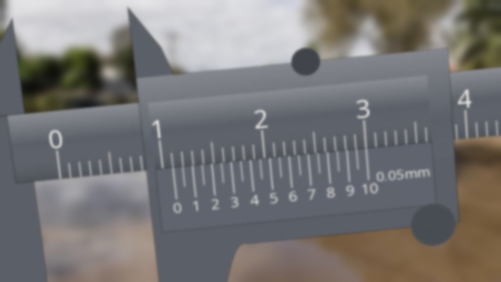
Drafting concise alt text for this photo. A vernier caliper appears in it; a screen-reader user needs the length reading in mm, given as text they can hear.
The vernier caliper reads 11.0 mm
